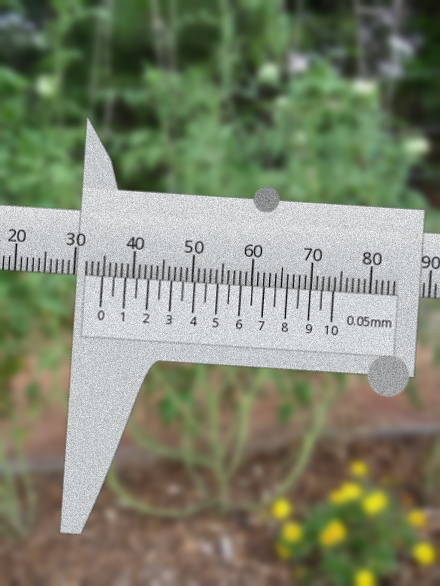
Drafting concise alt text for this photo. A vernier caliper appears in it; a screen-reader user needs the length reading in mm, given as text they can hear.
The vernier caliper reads 34.8 mm
